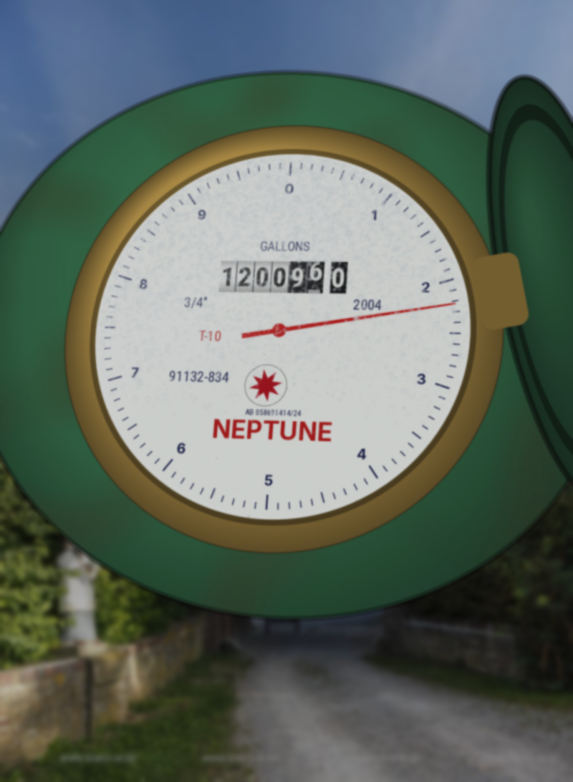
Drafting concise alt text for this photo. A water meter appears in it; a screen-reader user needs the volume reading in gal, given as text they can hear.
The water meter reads 1200962.2 gal
